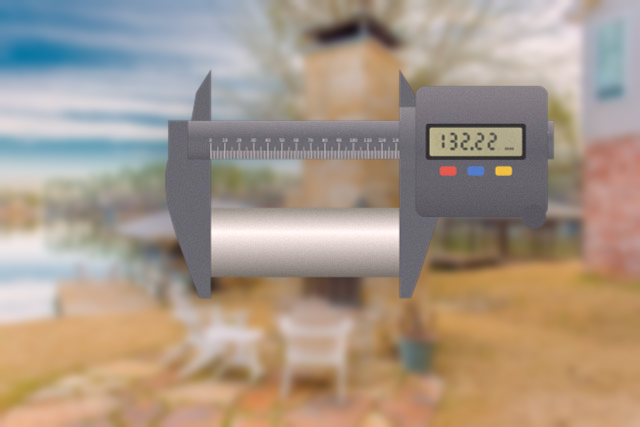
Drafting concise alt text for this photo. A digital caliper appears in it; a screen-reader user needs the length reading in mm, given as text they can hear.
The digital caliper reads 132.22 mm
